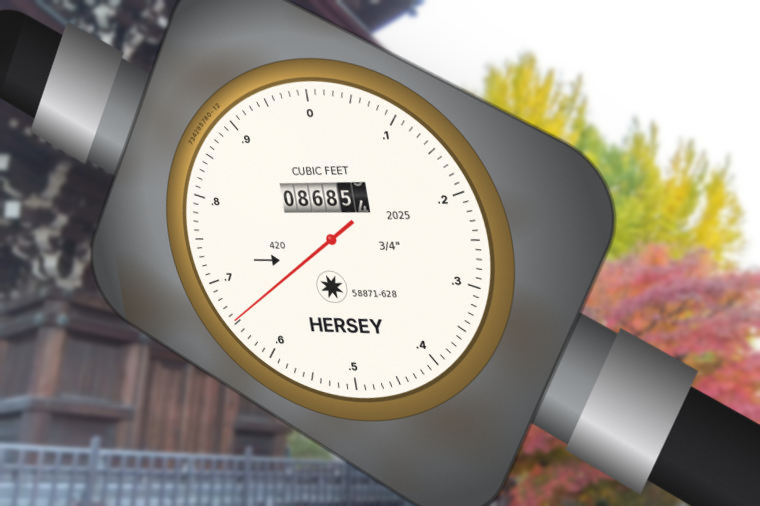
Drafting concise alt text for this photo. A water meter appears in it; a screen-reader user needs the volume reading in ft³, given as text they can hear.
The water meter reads 86853.65 ft³
